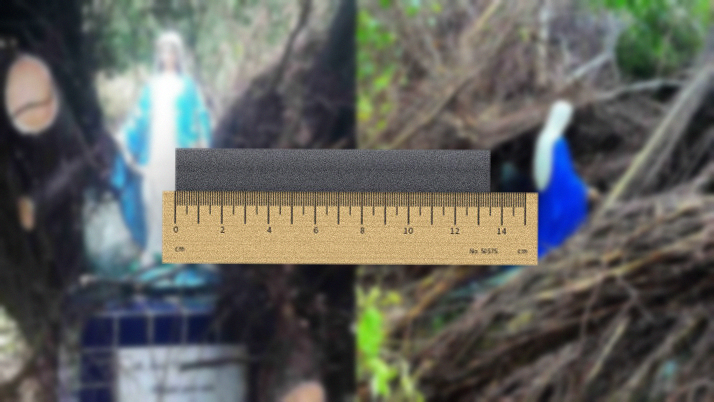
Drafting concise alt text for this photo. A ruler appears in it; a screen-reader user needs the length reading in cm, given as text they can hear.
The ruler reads 13.5 cm
